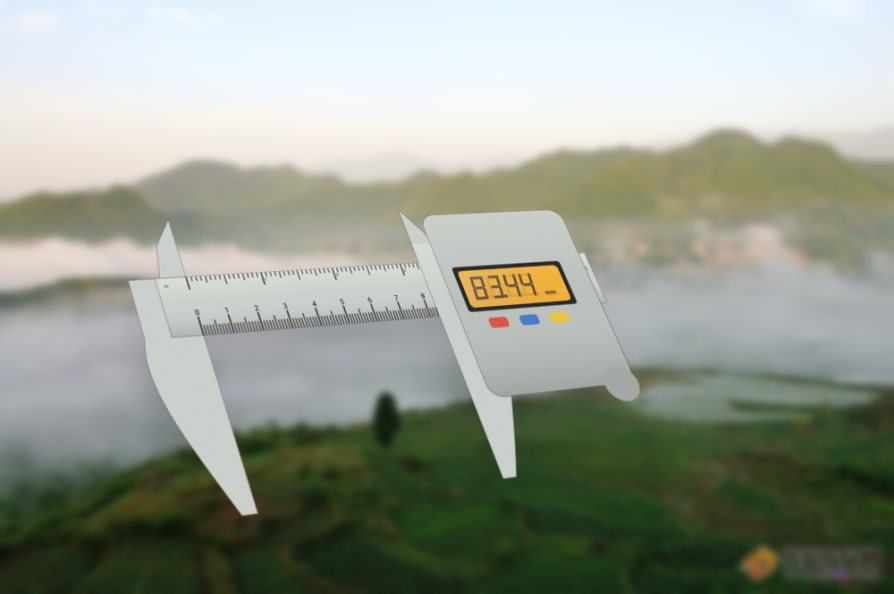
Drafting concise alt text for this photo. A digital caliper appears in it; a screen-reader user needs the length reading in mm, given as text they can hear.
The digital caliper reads 83.44 mm
